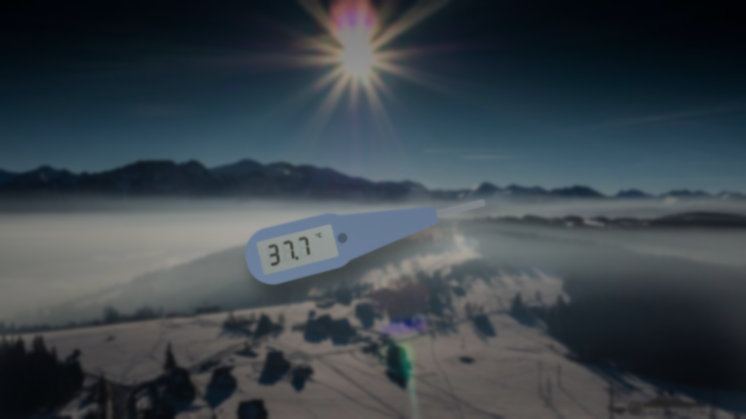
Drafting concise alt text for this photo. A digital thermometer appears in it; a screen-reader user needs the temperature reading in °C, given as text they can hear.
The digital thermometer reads 37.7 °C
